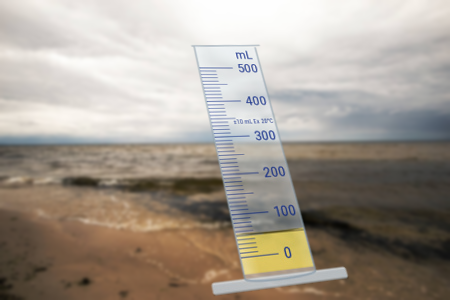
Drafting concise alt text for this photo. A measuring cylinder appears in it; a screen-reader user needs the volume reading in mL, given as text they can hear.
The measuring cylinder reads 50 mL
